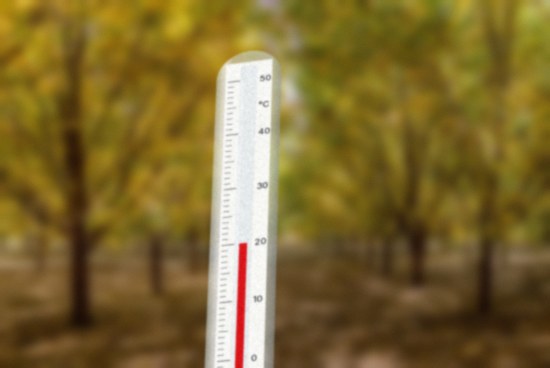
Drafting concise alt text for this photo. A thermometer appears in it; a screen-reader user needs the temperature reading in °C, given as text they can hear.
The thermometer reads 20 °C
